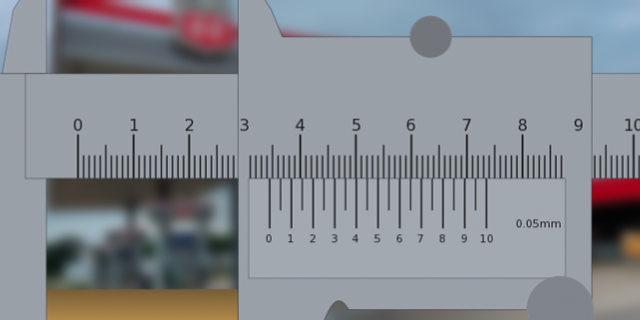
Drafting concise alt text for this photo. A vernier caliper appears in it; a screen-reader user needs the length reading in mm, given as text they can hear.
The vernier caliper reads 34.5 mm
